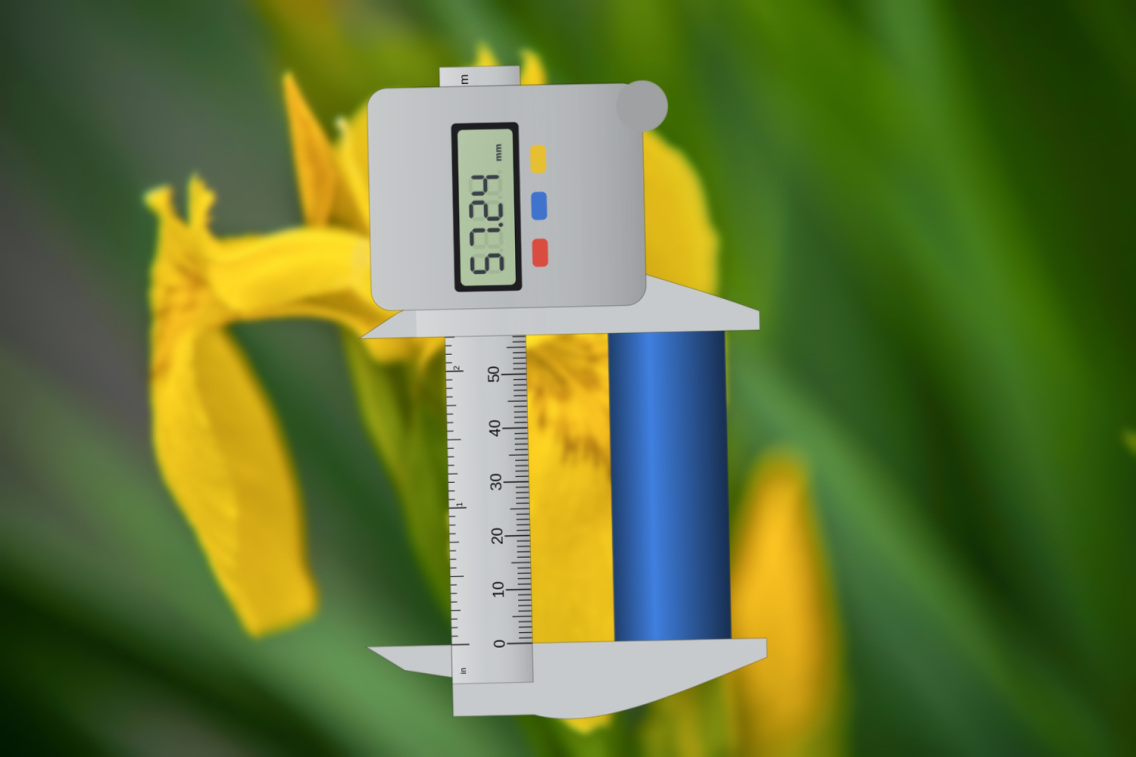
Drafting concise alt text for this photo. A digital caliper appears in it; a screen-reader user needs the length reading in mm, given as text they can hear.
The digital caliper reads 57.24 mm
